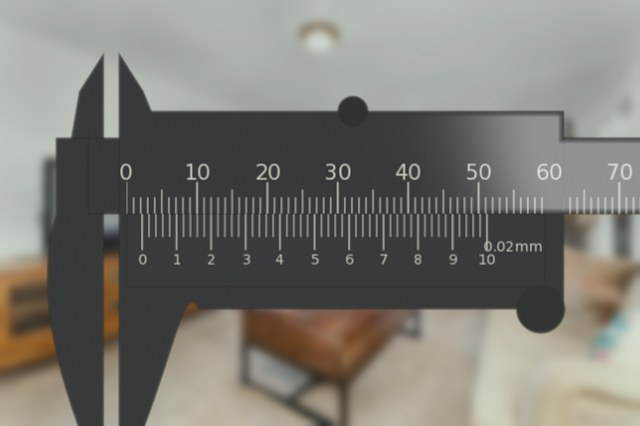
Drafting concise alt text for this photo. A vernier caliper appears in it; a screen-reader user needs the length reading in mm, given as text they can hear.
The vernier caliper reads 2.2 mm
